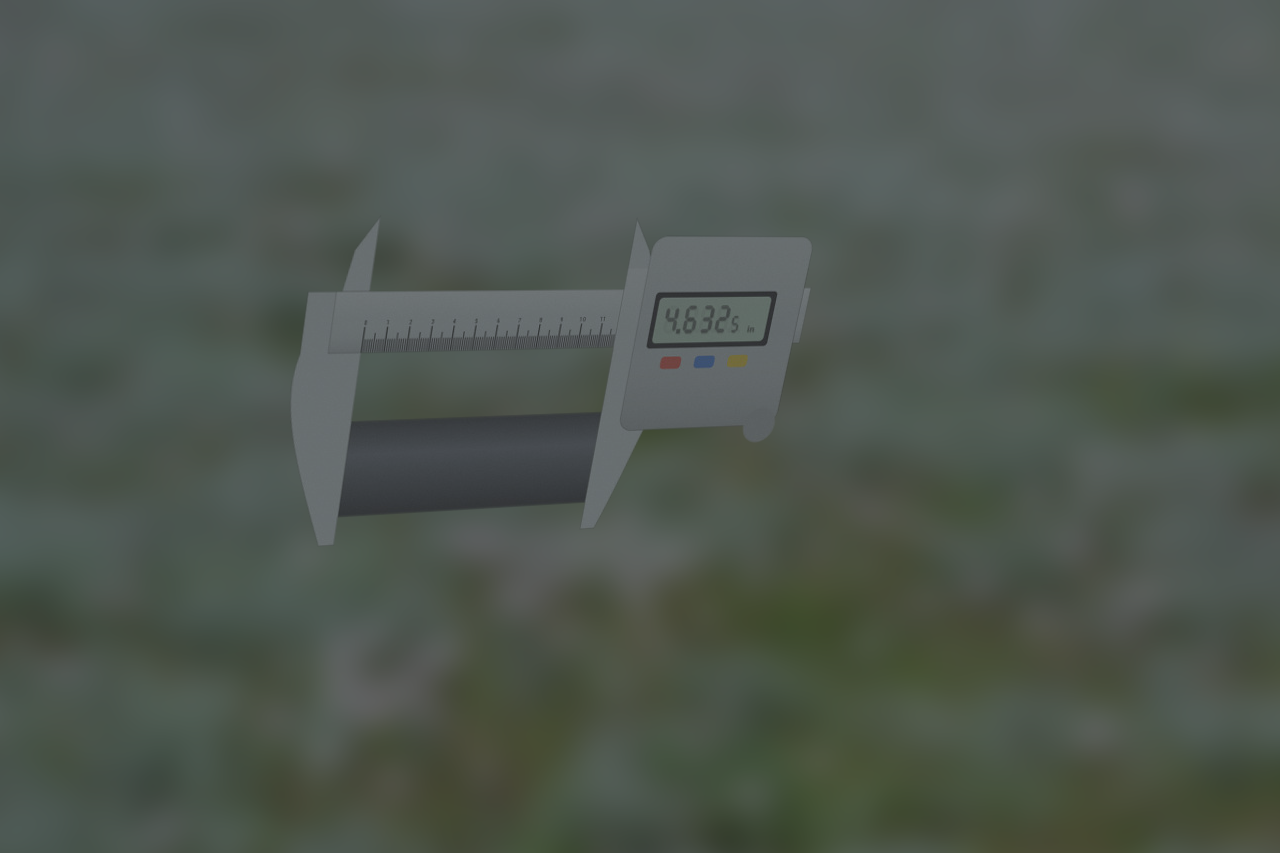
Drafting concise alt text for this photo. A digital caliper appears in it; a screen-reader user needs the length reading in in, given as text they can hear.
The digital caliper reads 4.6325 in
